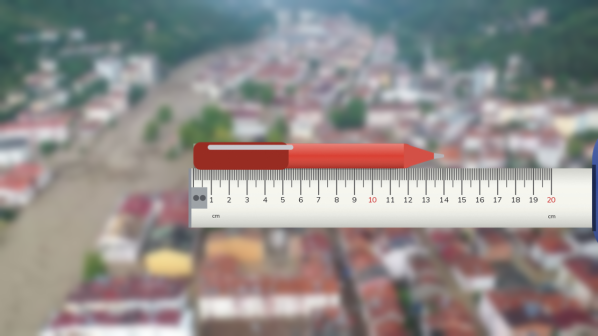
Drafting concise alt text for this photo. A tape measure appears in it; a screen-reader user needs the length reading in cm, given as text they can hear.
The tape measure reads 14 cm
